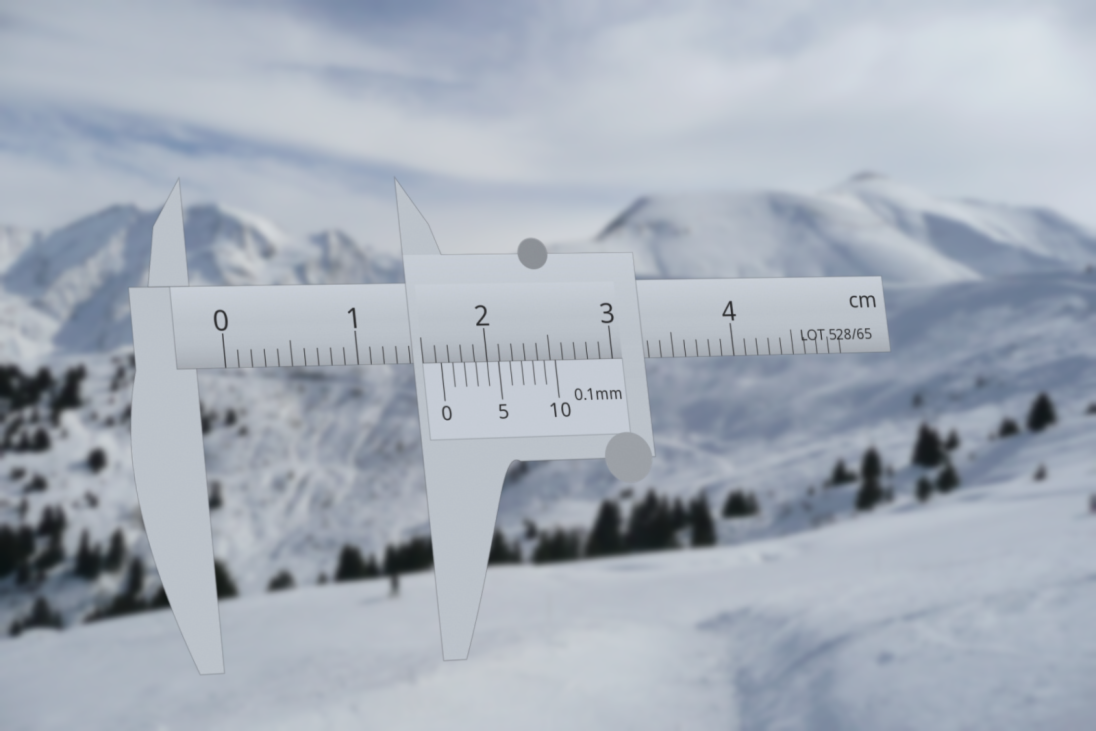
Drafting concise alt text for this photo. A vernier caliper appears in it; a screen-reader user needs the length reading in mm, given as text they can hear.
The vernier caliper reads 16.4 mm
